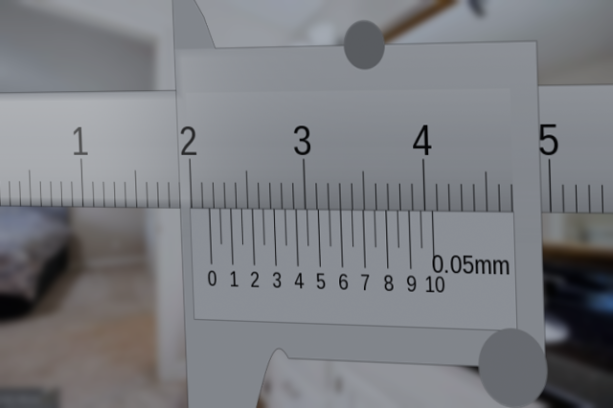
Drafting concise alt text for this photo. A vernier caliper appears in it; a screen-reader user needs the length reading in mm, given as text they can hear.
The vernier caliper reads 21.6 mm
